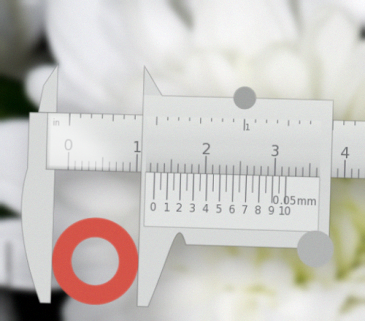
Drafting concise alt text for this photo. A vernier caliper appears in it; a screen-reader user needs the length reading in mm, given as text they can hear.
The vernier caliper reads 12.6 mm
